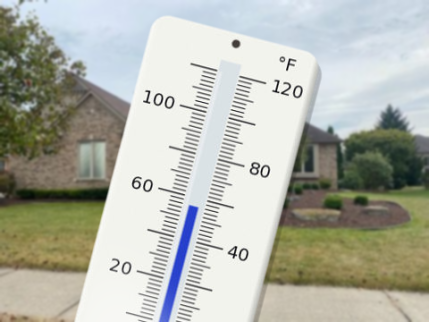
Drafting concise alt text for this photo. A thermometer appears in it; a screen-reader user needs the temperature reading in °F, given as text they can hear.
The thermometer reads 56 °F
